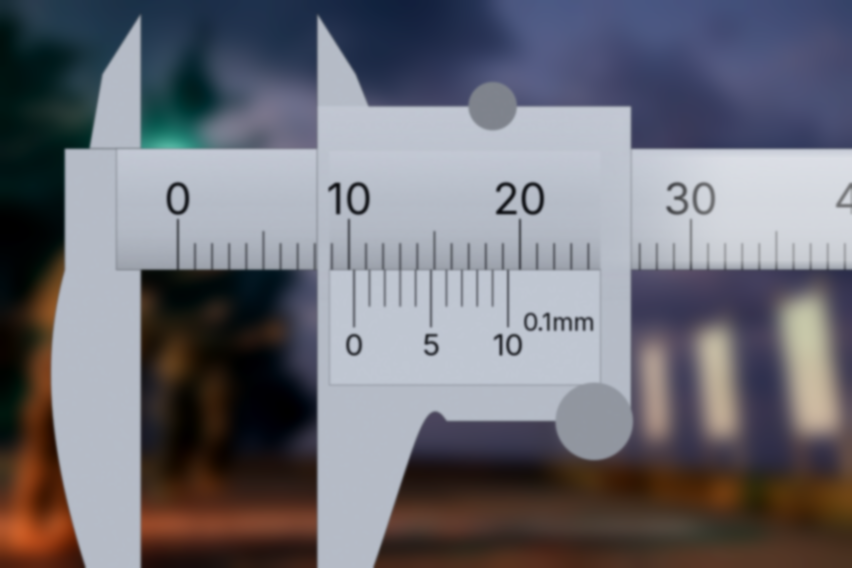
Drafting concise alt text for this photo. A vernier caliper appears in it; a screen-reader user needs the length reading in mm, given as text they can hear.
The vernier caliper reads 10.3 mm
